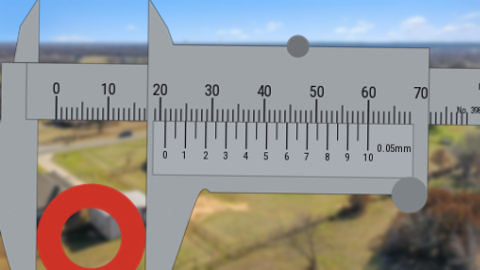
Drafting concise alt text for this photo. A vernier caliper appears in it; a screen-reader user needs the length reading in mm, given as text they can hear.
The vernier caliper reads 21.0 mm
